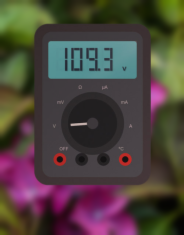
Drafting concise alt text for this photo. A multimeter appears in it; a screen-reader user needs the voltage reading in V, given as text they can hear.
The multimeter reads 109.3 V
